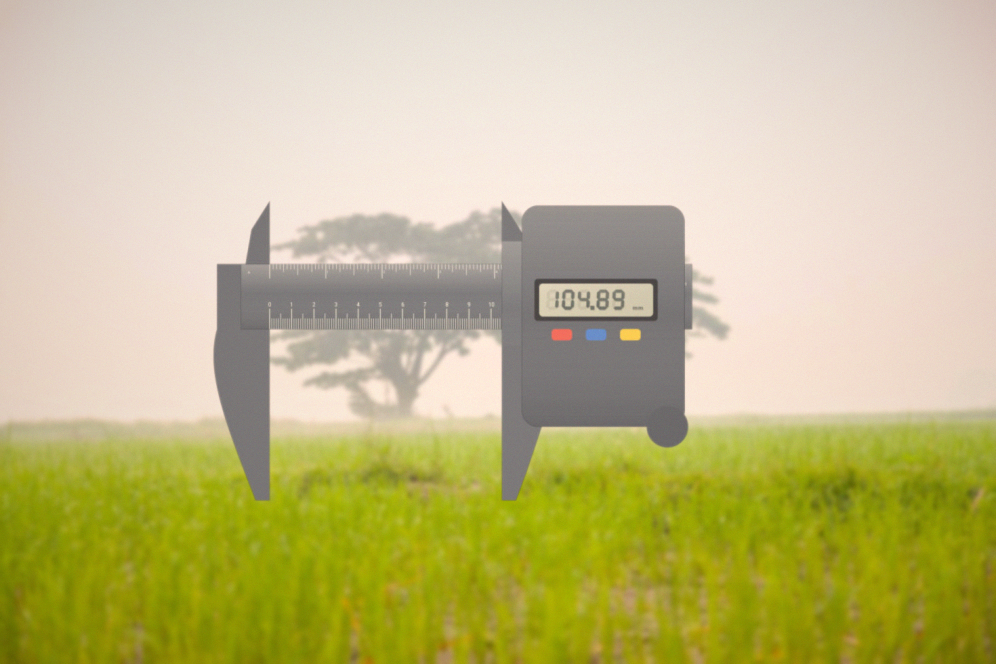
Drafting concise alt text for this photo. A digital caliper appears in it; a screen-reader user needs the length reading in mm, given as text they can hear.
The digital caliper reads 104.89 mm
